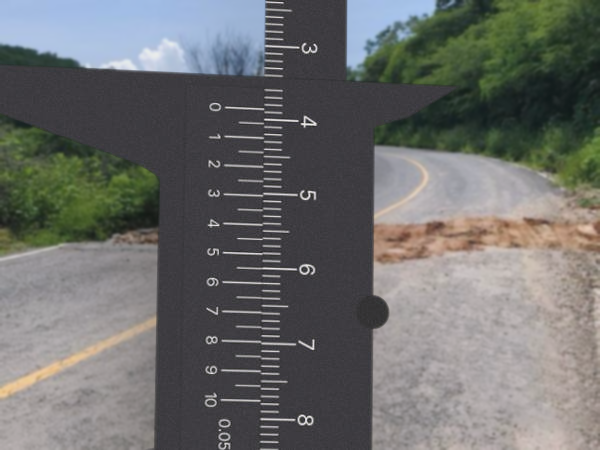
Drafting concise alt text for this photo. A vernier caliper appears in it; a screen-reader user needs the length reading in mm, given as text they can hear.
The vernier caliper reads 38.6 mm
